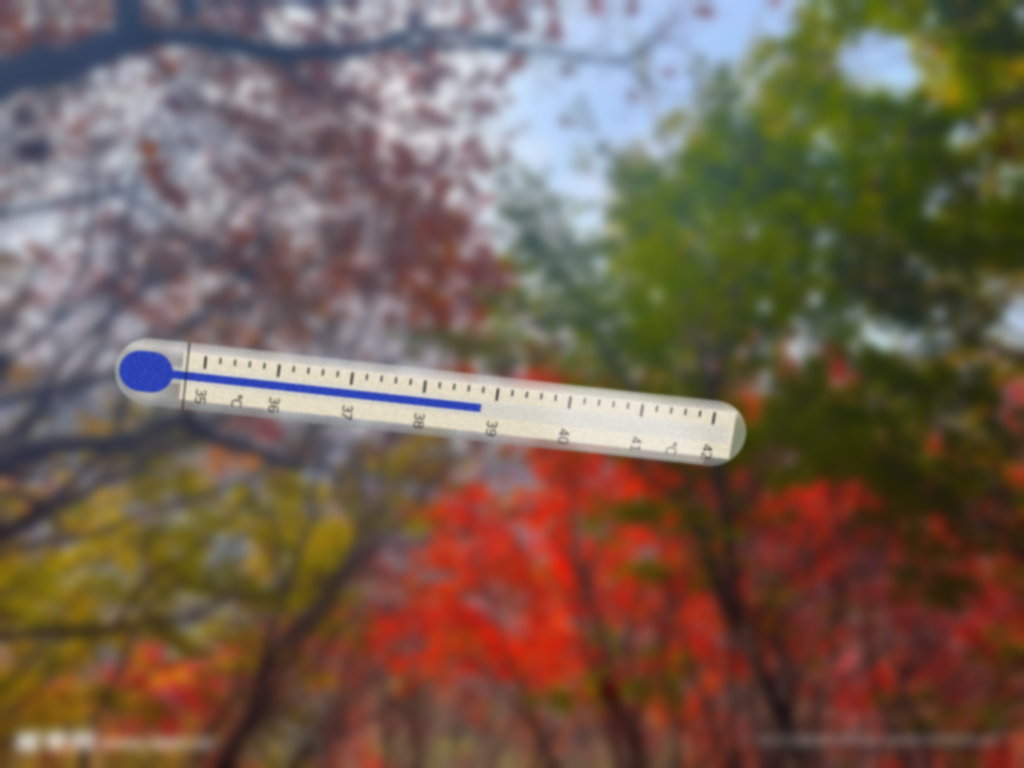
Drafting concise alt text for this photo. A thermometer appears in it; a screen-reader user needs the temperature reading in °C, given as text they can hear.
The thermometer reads 38.8 °C
